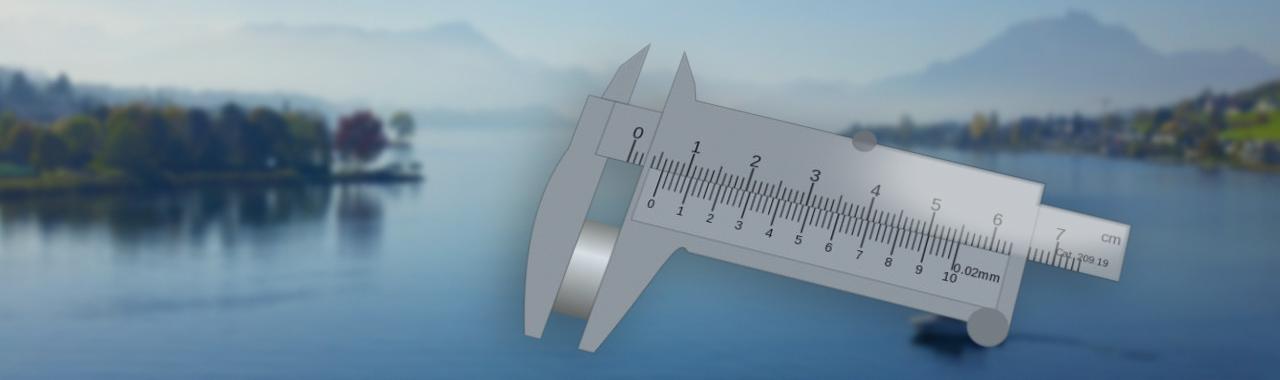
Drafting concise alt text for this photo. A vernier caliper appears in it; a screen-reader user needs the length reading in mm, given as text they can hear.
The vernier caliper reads 6.0 mm
